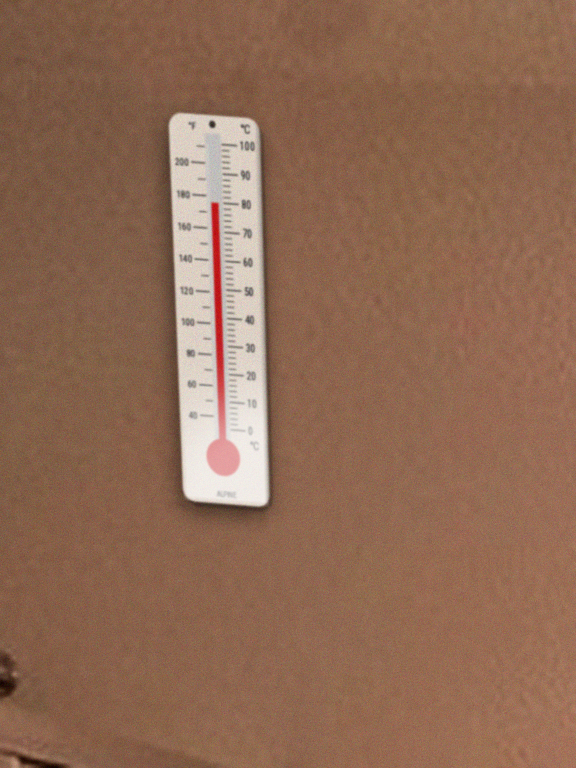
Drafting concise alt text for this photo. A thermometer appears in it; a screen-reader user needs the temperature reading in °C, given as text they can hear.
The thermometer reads 80 °C
